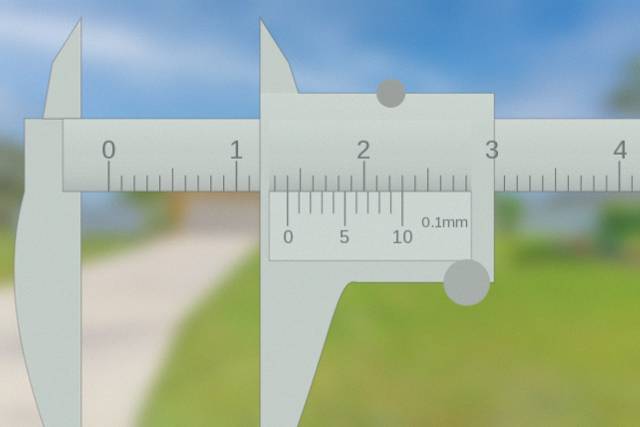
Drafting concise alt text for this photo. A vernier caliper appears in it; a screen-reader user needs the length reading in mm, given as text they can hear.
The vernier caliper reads 14.0 mm
